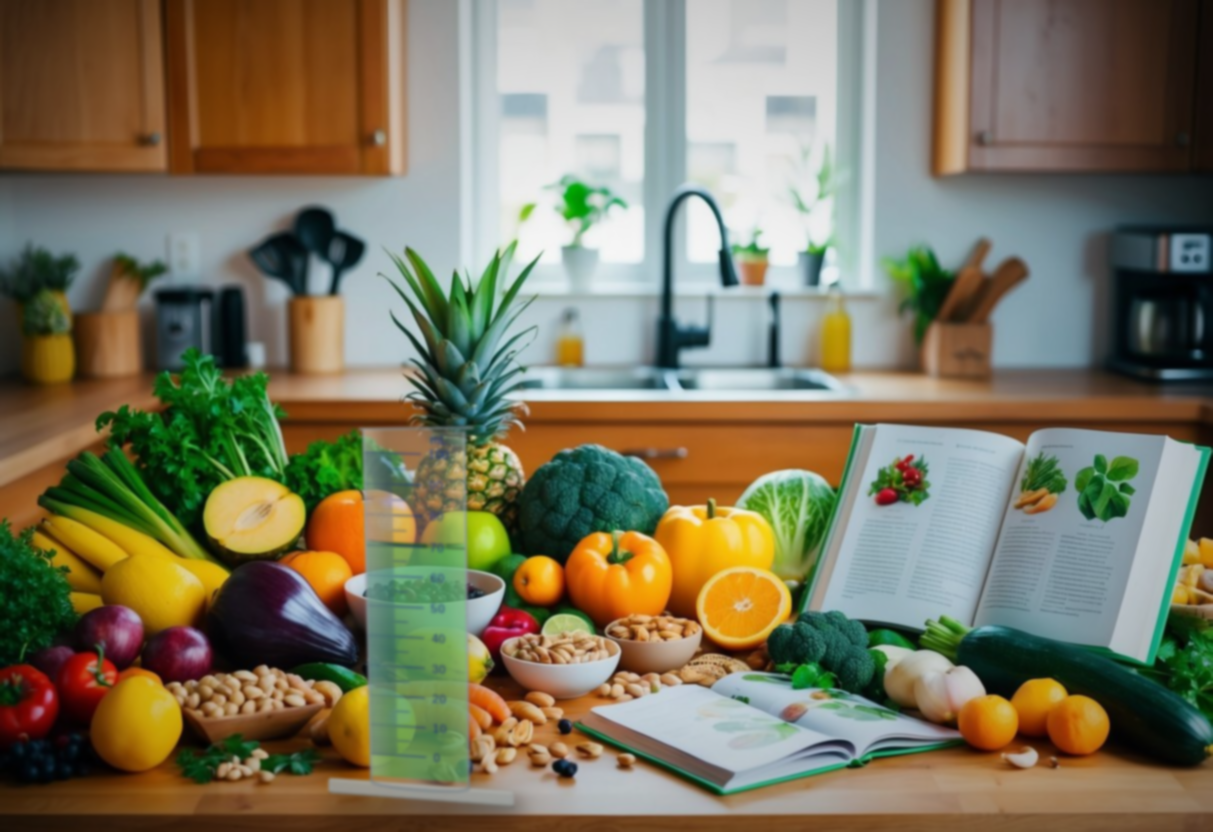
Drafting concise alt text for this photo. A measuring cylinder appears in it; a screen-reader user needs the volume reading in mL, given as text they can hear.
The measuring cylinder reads 70 mL
